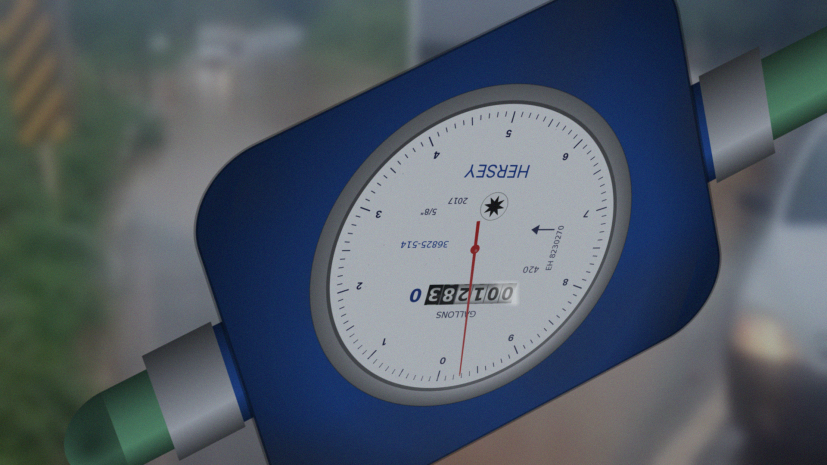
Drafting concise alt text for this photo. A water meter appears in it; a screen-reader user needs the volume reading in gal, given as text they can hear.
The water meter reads 12829.7 gal
